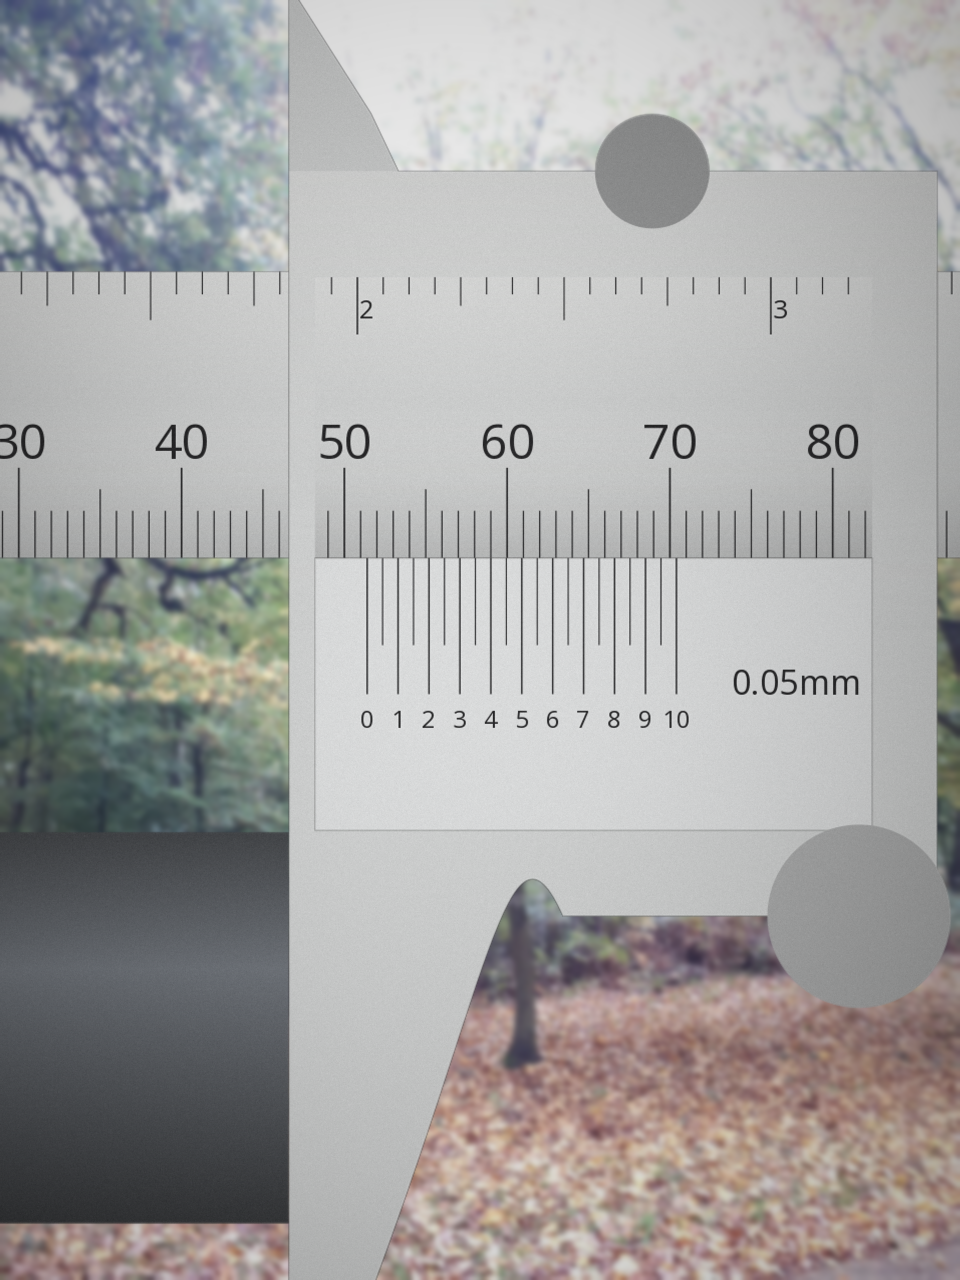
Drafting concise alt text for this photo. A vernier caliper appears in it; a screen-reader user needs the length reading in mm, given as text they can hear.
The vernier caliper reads 51.4 mm
